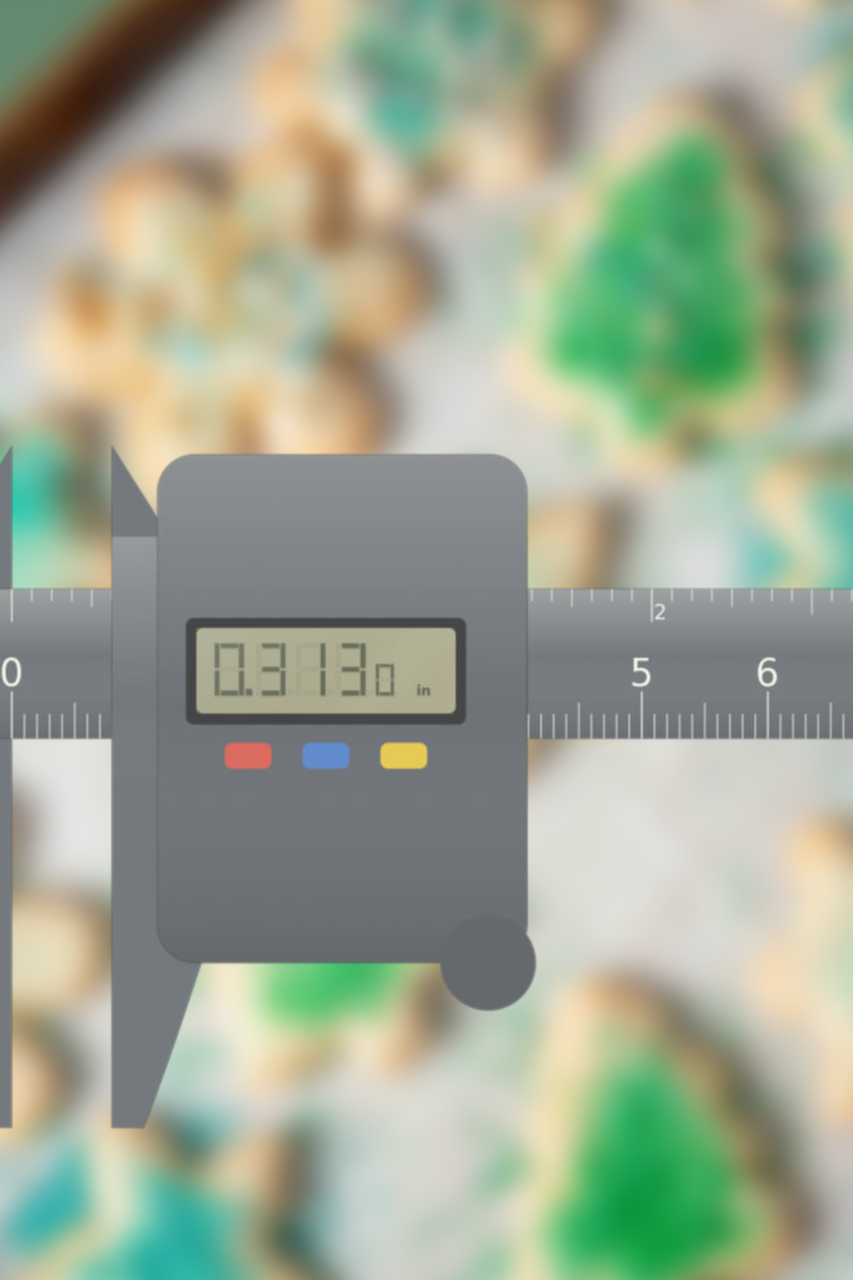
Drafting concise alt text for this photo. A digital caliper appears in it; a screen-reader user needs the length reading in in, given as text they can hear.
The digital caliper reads 0.3130 in
